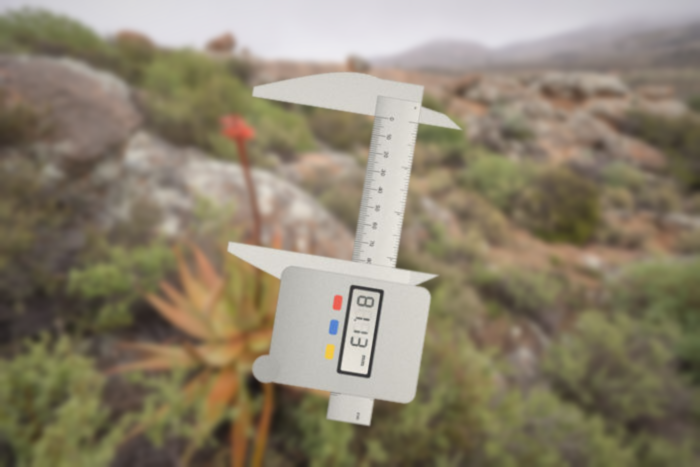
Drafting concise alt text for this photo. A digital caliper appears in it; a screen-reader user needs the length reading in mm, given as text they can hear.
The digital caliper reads 81.13 mm
